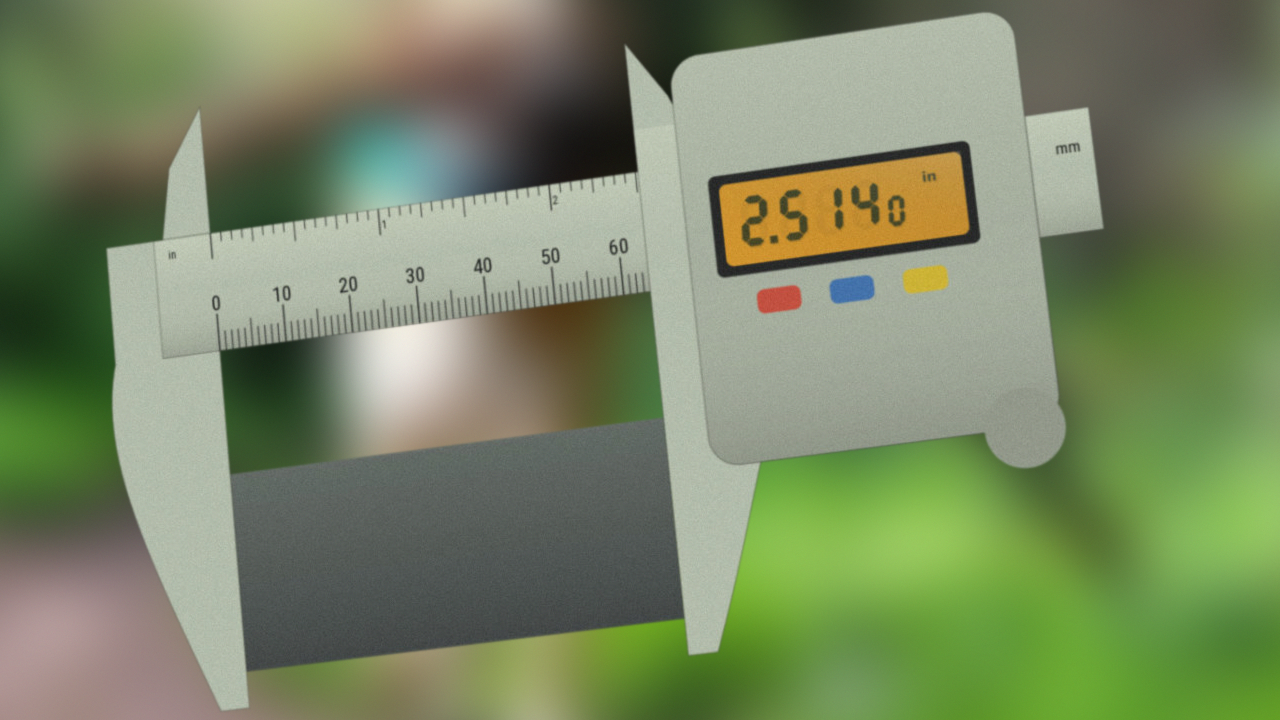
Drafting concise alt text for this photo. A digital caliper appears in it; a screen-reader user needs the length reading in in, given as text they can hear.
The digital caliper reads 2.5140 in
